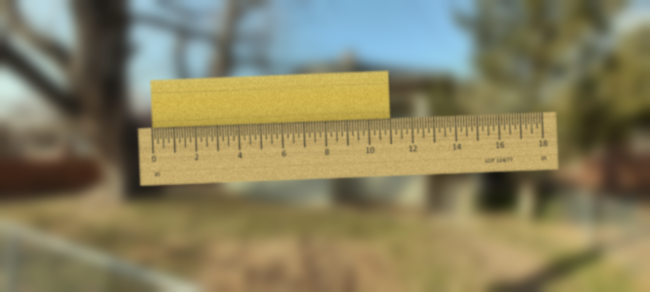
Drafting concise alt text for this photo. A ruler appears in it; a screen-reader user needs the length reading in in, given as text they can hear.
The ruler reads 11 in
